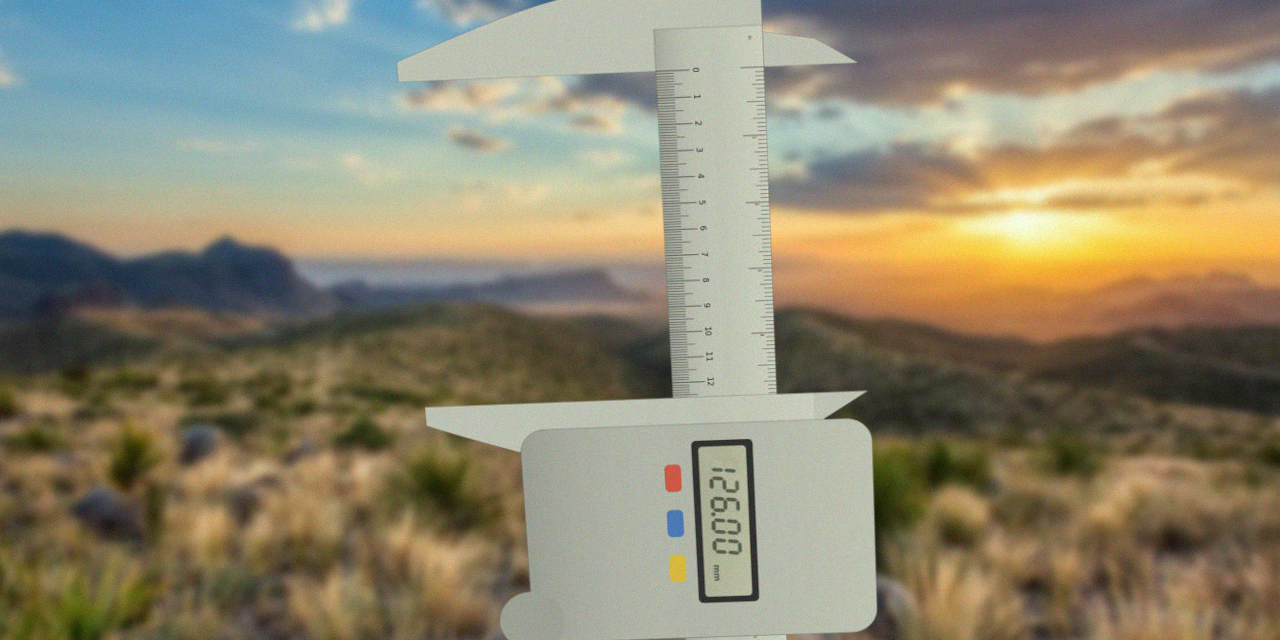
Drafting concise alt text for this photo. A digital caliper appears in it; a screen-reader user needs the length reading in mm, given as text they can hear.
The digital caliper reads 126.00 mm
